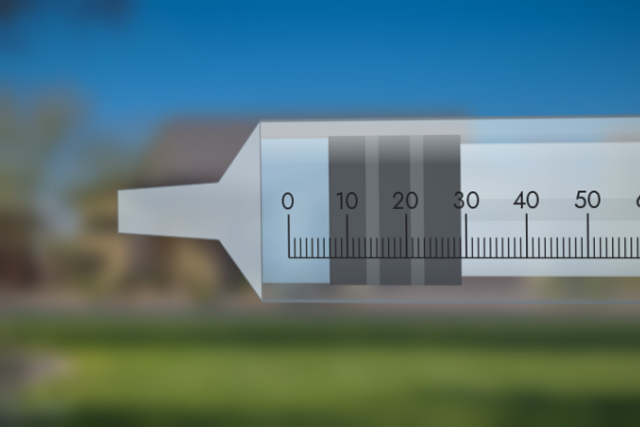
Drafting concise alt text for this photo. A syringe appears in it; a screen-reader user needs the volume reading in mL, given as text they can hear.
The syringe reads 7 mL
